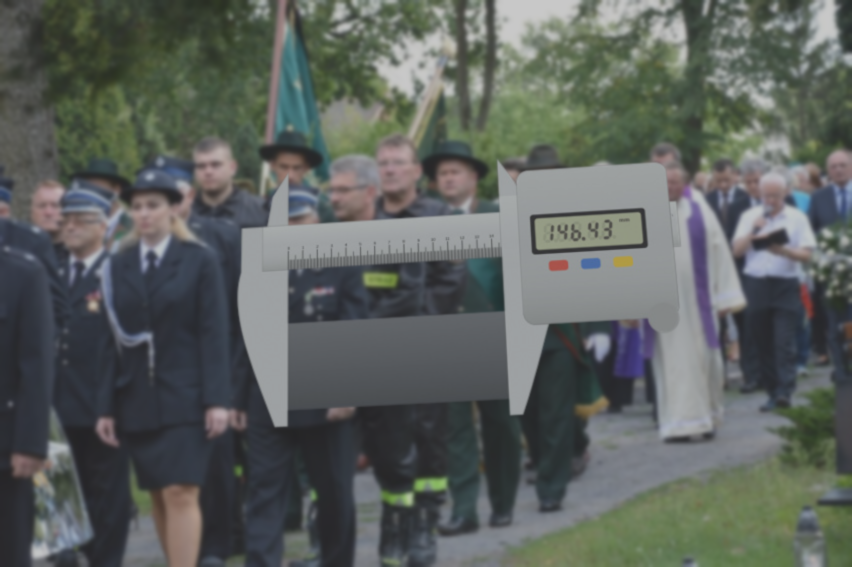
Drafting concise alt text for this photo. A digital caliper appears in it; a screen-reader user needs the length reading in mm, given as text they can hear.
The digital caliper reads 146.43 mm
